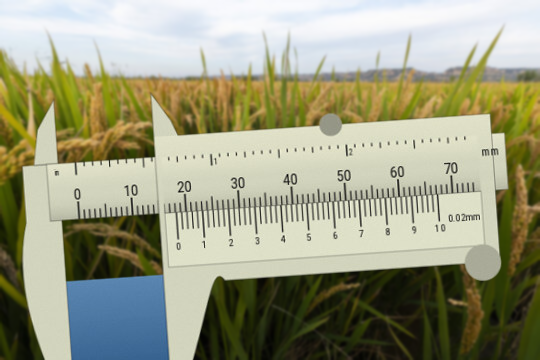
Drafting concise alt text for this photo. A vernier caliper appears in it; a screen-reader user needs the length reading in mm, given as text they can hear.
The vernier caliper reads 18.2 mm
